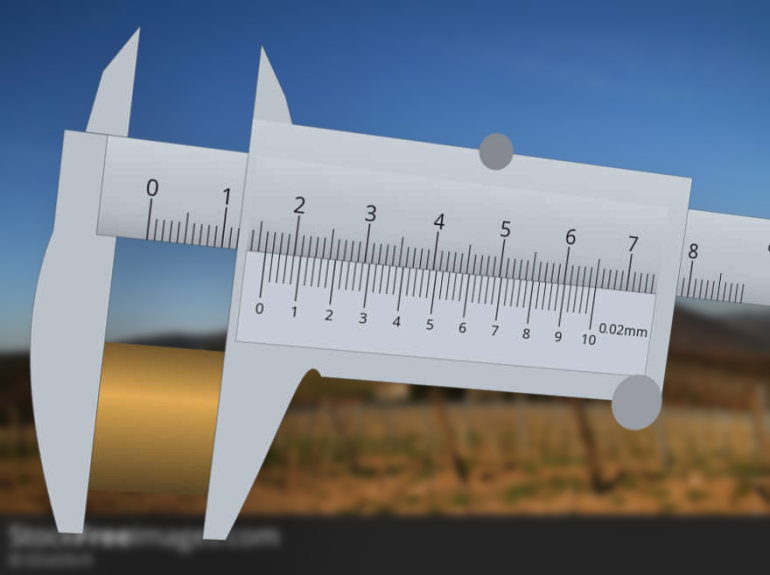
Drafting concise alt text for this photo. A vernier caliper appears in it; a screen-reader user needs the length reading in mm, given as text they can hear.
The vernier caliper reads 16.0 mm
